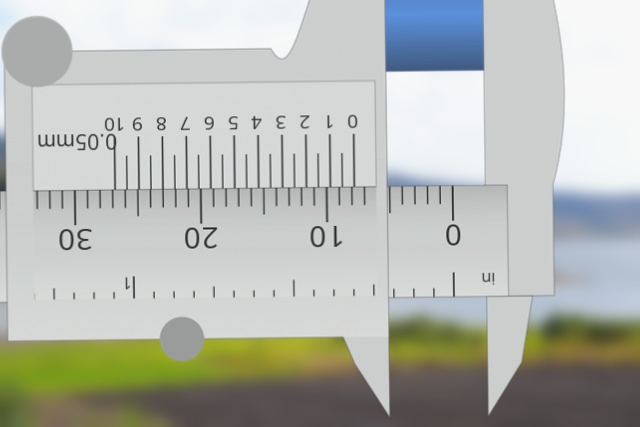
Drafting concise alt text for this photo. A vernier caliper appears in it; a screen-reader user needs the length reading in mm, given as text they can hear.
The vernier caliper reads 7.8 mm
